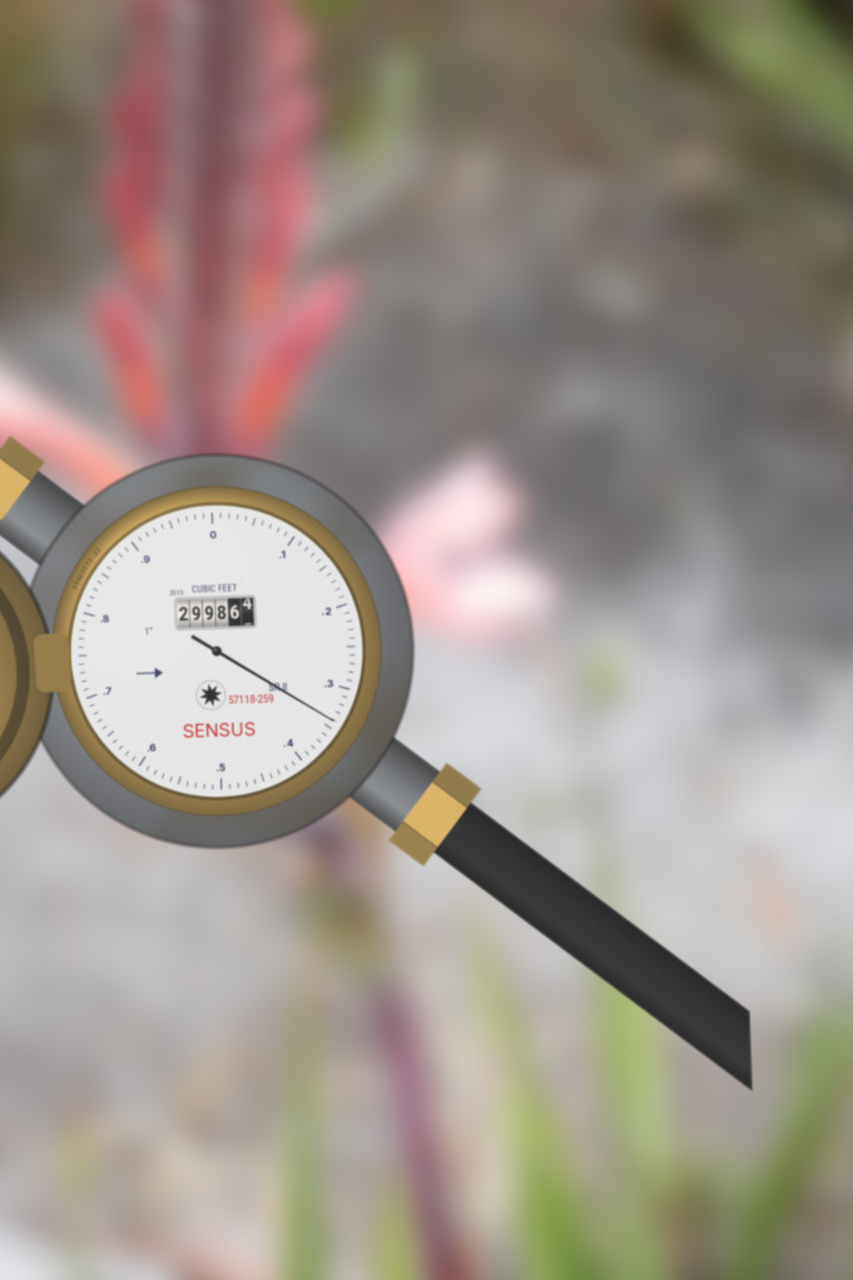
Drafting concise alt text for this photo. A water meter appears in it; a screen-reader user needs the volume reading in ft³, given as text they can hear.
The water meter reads 299864.34 ft³
